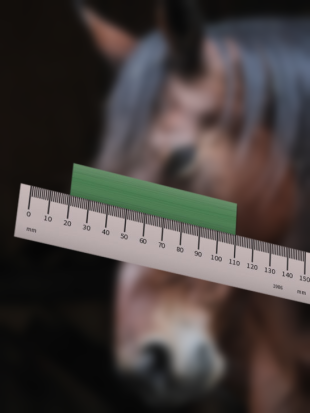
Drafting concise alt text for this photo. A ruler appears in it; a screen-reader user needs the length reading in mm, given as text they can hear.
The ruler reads 90 mm
